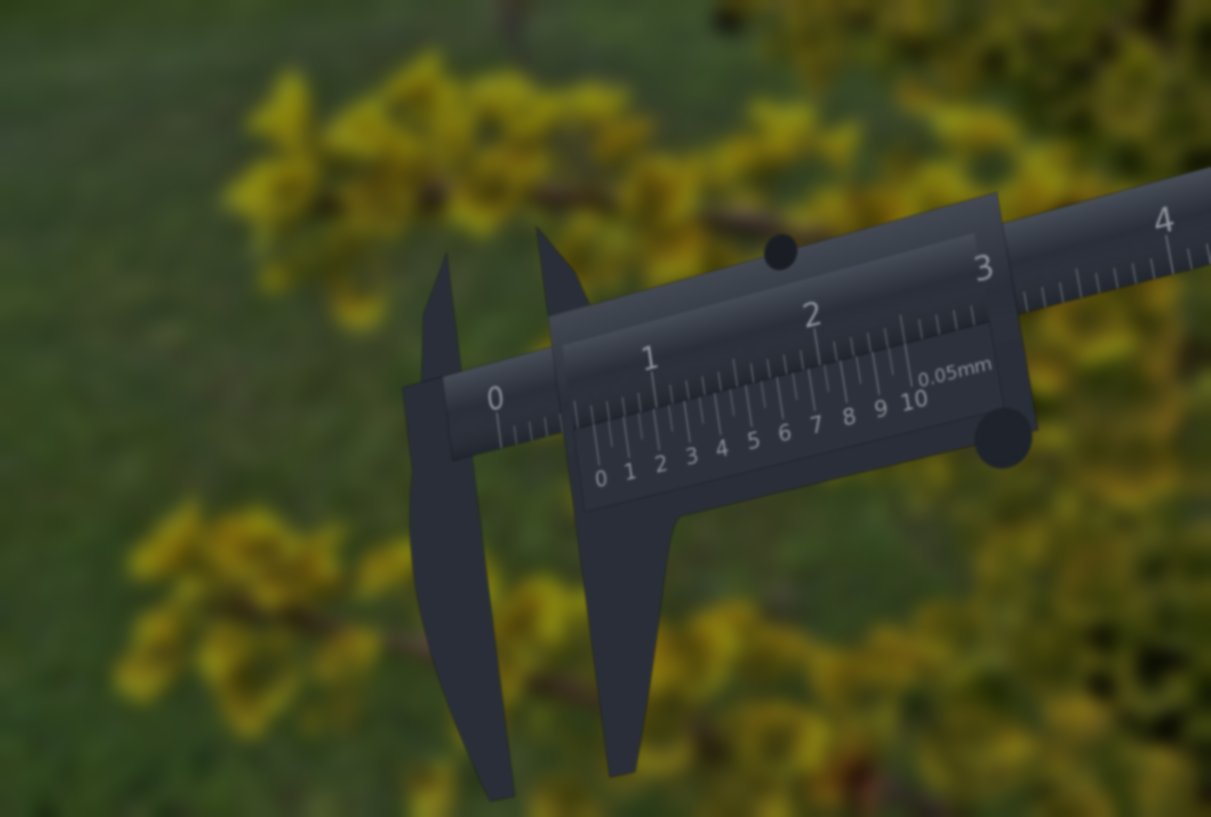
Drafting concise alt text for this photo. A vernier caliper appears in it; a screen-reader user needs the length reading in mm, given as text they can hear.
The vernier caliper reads 6.0 mm
